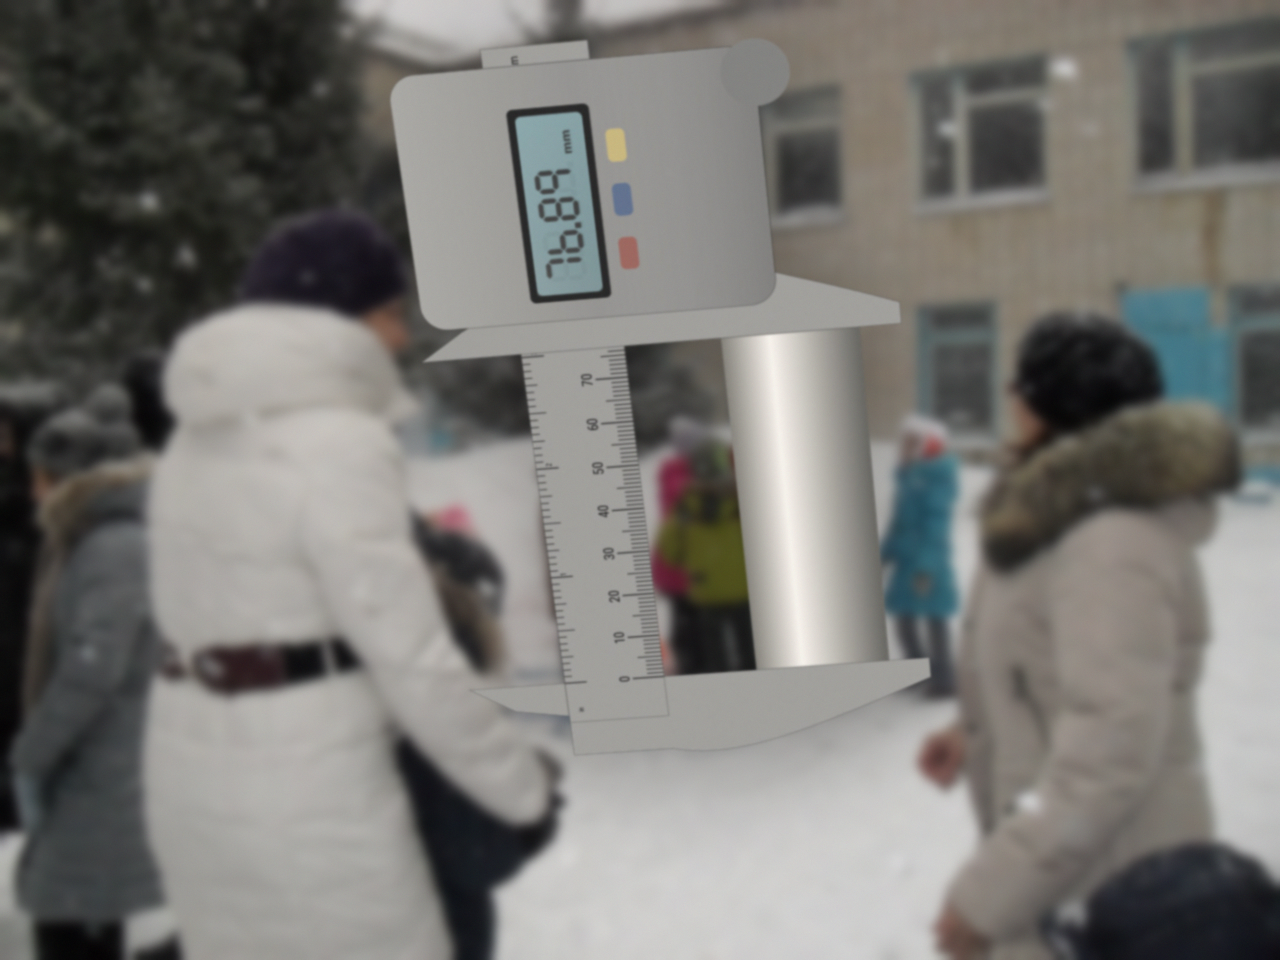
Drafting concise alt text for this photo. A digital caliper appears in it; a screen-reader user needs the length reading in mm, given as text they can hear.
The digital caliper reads 76.89 mm
